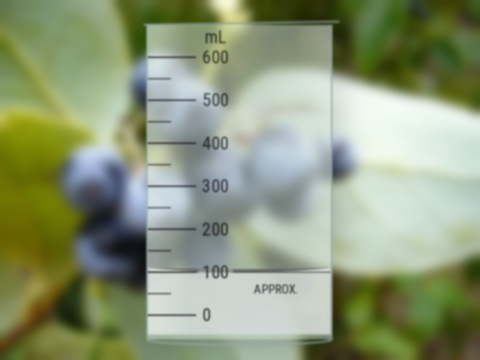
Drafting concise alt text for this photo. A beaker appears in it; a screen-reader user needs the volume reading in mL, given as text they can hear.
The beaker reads 100 mL
